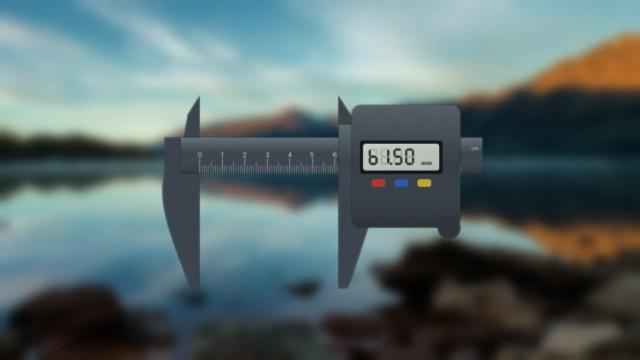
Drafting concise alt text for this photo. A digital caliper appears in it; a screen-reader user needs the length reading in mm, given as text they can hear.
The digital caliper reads 61.50 mm
